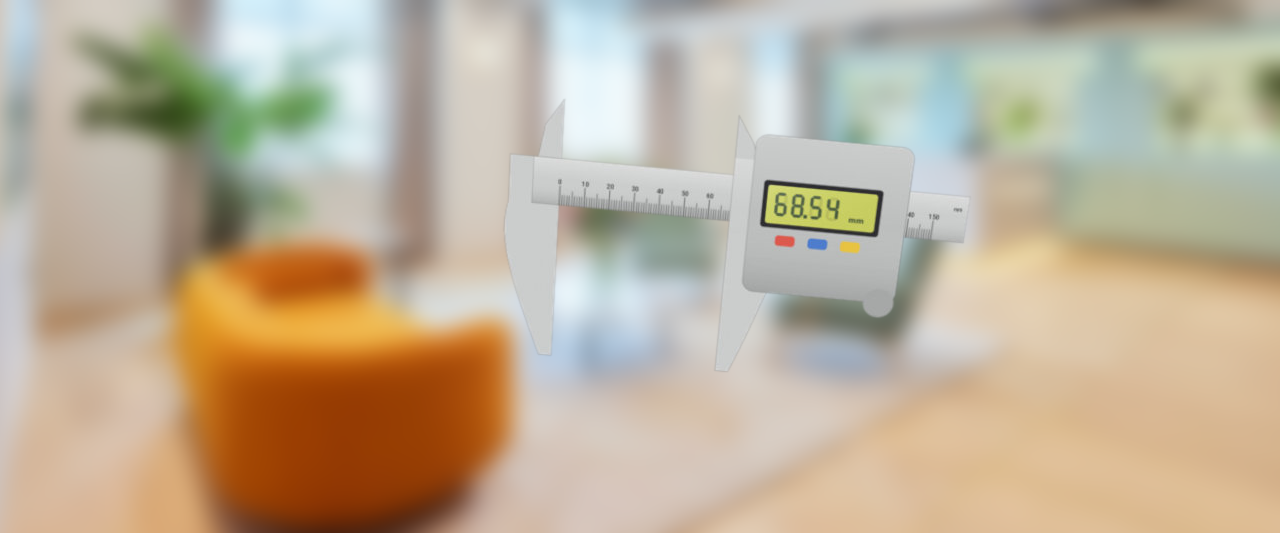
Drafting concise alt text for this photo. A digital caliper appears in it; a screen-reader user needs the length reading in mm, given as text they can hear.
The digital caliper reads 68.54 mm
